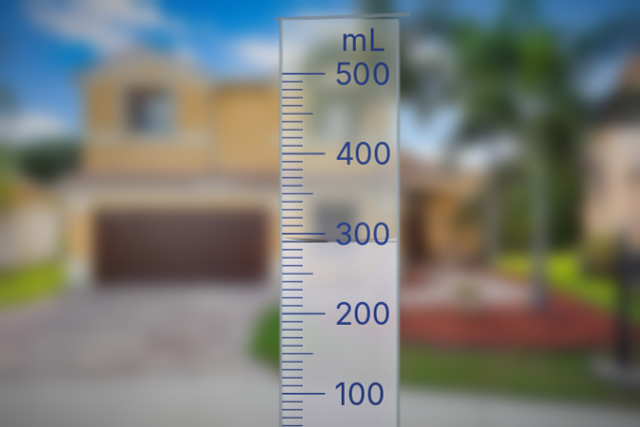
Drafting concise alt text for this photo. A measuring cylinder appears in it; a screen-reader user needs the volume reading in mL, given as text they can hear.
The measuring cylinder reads 290 mL
